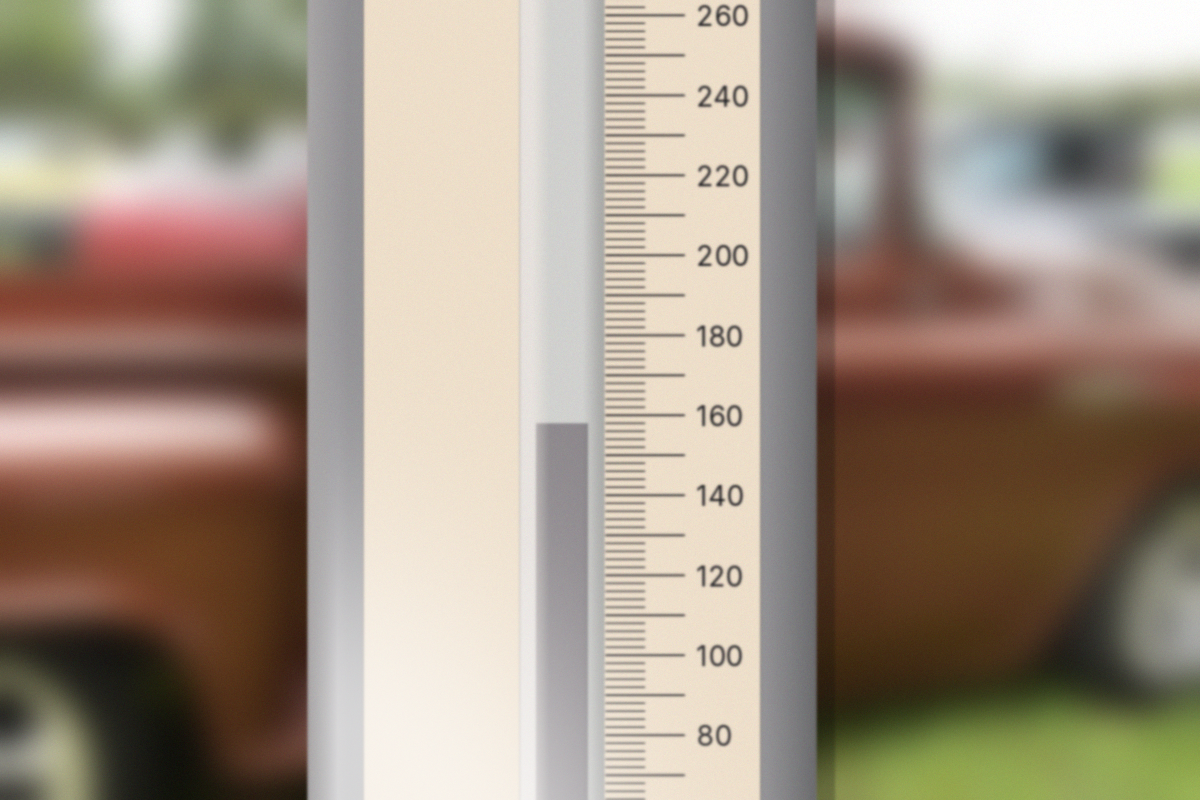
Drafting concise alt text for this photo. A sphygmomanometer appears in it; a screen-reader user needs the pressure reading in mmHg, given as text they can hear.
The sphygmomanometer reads 158 mmHg
